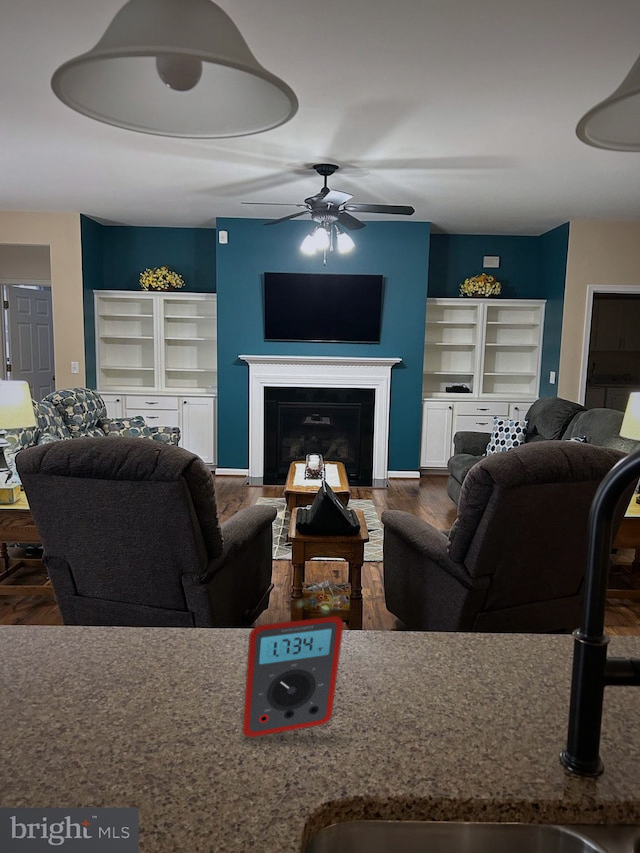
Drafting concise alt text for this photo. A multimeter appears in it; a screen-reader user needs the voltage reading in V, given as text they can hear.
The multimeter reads 1.734 V
